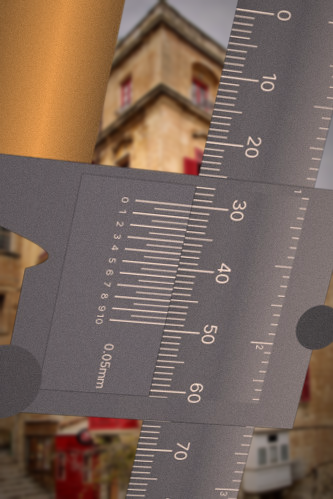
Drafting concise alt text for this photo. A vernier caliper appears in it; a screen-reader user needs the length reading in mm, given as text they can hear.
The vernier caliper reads 30.0 mm
